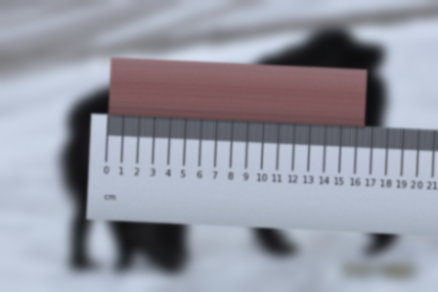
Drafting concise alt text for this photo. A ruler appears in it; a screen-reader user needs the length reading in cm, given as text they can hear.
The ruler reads 16.5 cm
